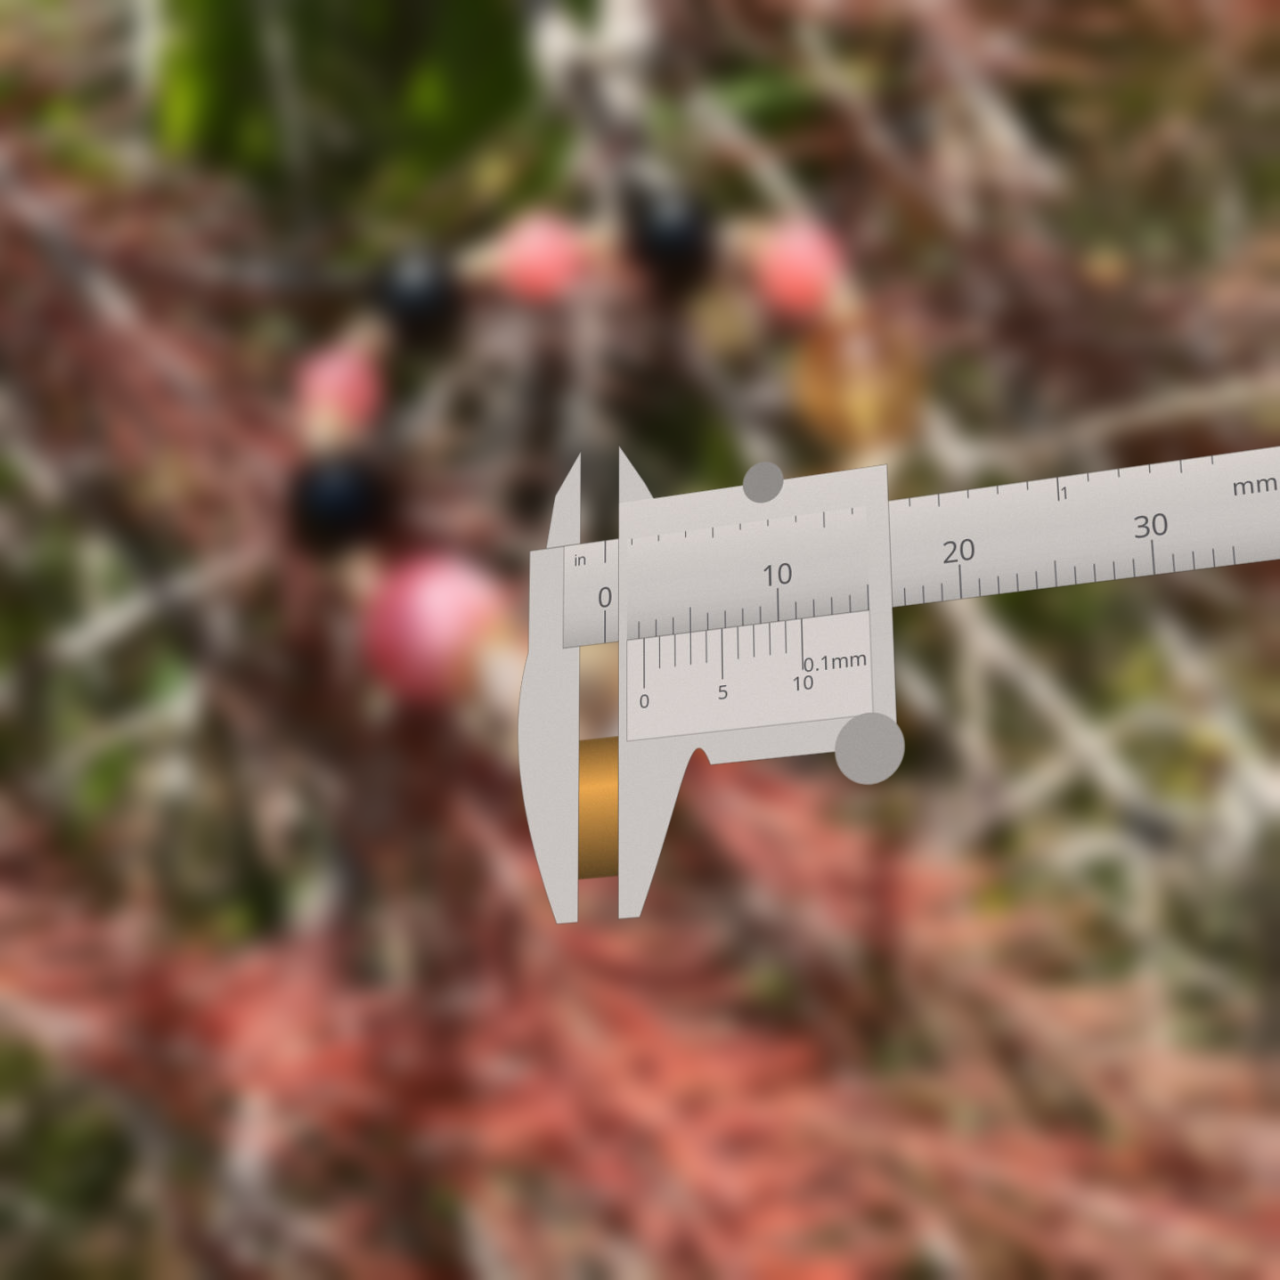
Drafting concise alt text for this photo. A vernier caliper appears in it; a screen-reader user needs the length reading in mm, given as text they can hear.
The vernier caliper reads 2.3 mm
